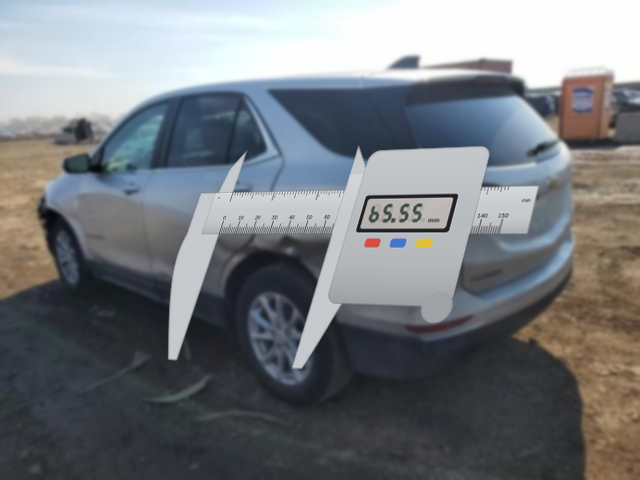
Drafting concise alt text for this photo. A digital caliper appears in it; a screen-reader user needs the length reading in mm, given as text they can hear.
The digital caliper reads 65.55 mm
